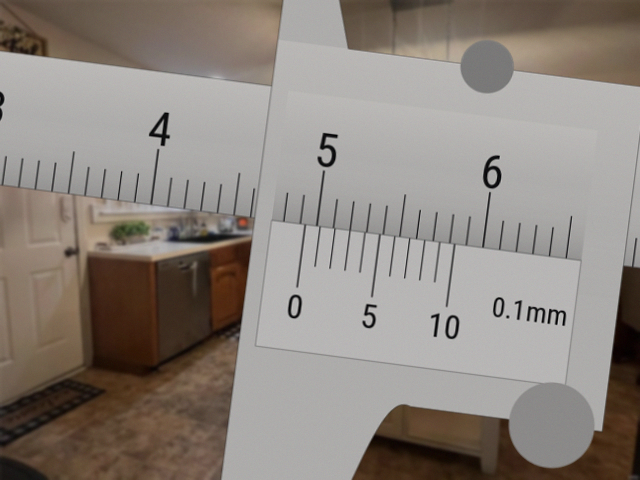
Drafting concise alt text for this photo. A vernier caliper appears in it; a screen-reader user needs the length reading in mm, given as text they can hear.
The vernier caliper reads 49.3 mm
